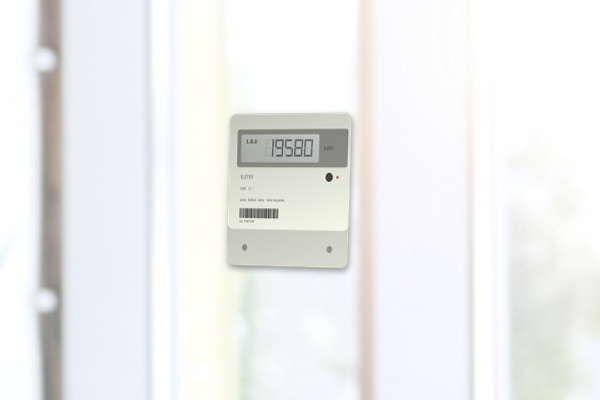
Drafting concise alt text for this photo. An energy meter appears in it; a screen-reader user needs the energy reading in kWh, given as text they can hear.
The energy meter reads 19580 kWh
